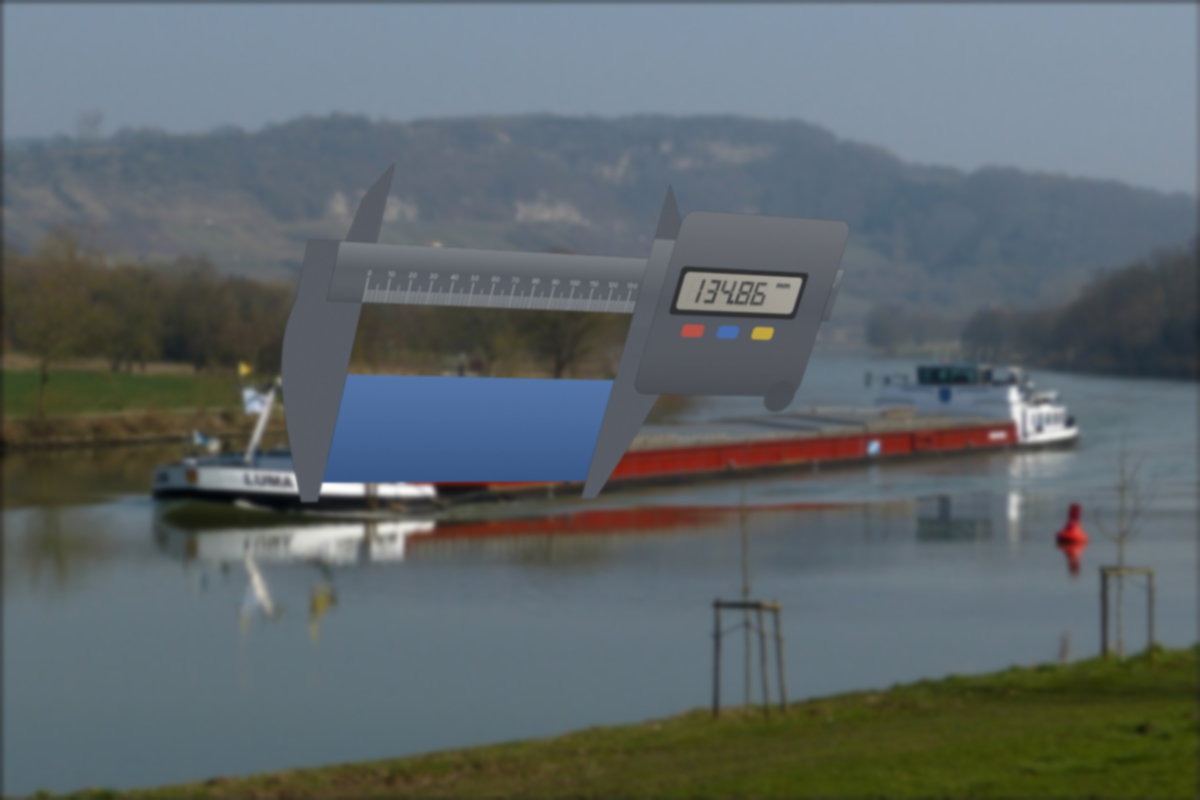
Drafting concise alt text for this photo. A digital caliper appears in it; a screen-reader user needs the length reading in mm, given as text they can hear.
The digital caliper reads 134.86 mm
